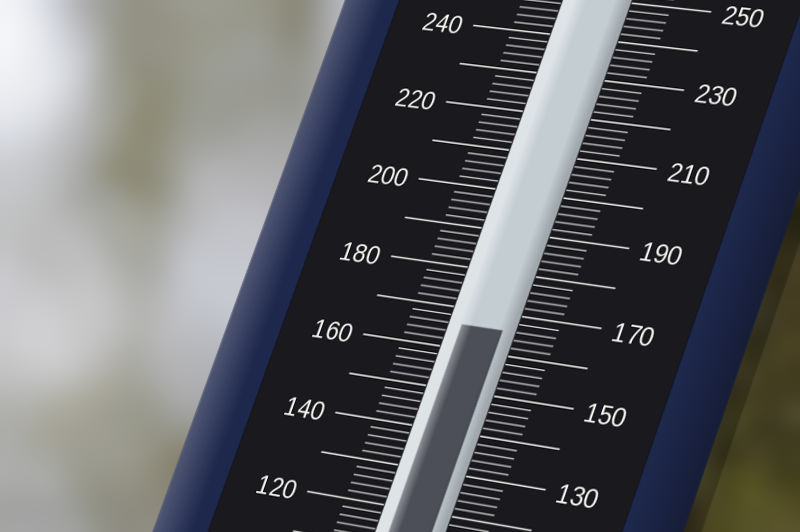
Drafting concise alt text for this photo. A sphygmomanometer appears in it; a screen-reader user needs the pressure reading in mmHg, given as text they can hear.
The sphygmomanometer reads 166 mmHg
